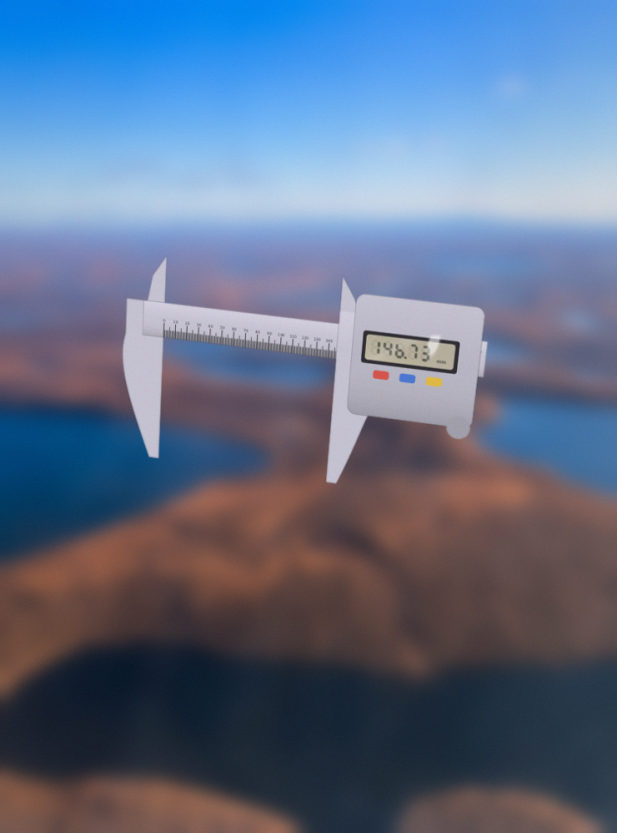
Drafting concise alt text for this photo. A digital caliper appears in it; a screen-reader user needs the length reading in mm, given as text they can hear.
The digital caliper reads 146.73 mm
